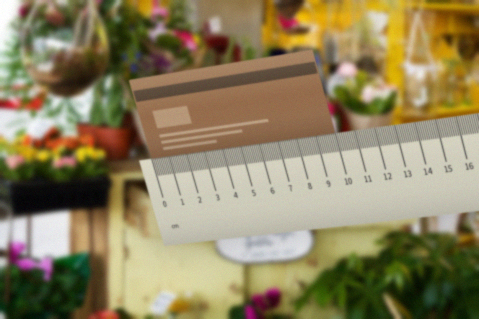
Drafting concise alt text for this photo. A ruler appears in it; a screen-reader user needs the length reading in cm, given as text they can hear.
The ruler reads 10 cm
